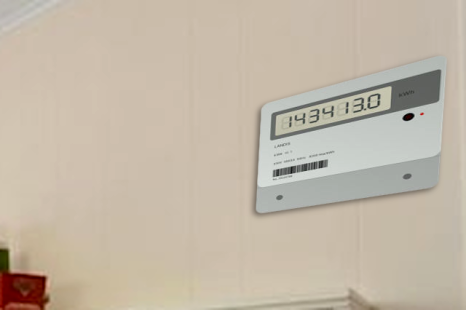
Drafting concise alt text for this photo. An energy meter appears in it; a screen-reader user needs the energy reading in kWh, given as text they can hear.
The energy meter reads 143413.0 kWh
